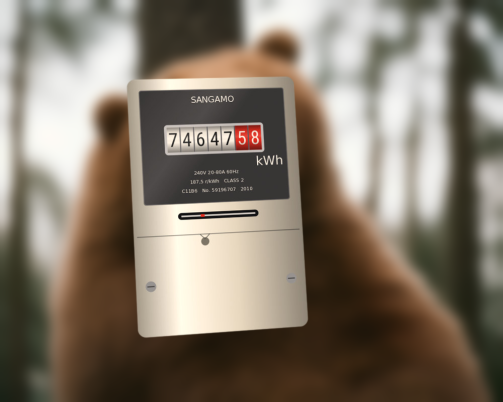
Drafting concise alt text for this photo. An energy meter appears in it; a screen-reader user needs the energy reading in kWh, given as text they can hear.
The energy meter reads 74647.58 kWh
